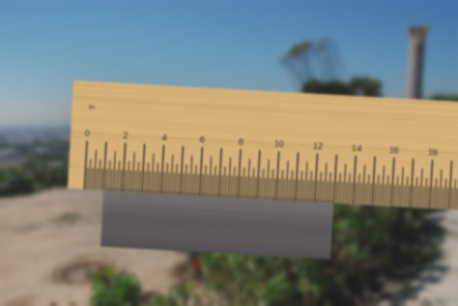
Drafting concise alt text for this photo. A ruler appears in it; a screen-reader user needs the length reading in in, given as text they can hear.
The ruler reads 12 in
